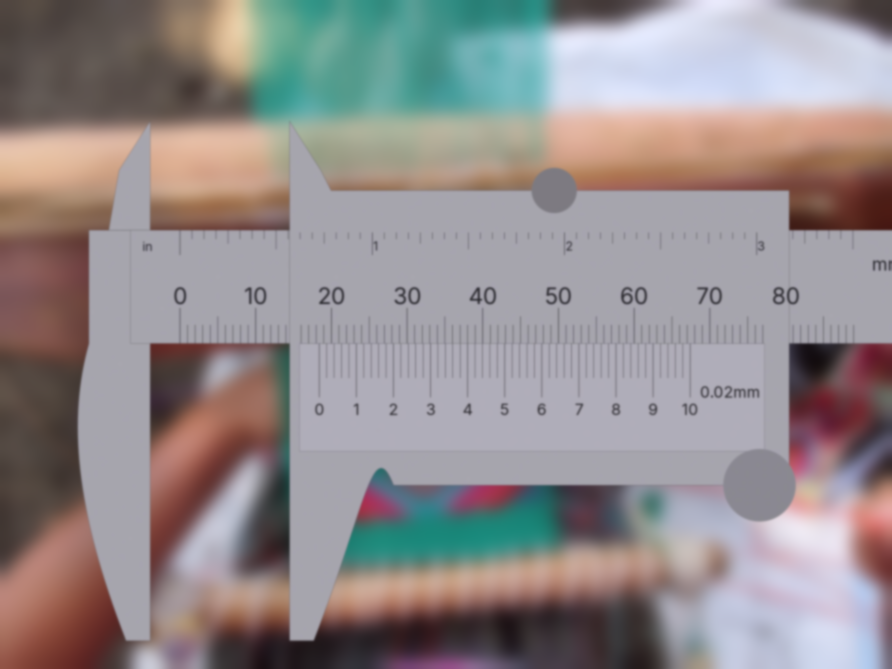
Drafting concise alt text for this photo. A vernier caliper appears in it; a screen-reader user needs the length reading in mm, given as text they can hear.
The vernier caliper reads 18.4 mm
